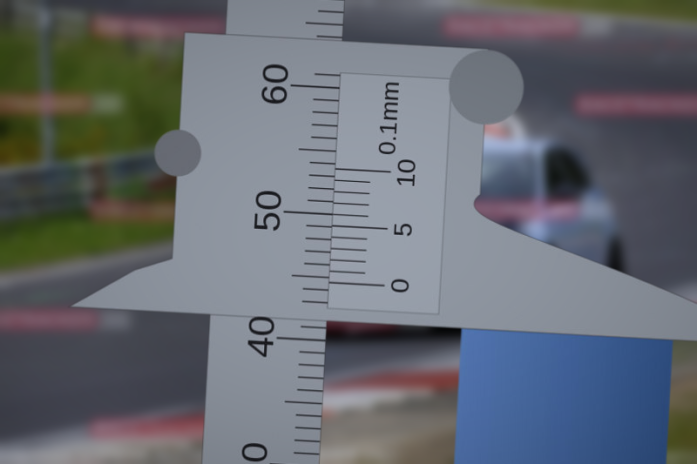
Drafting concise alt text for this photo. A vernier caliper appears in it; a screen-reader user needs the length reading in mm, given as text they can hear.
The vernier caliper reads 44.6 mm
